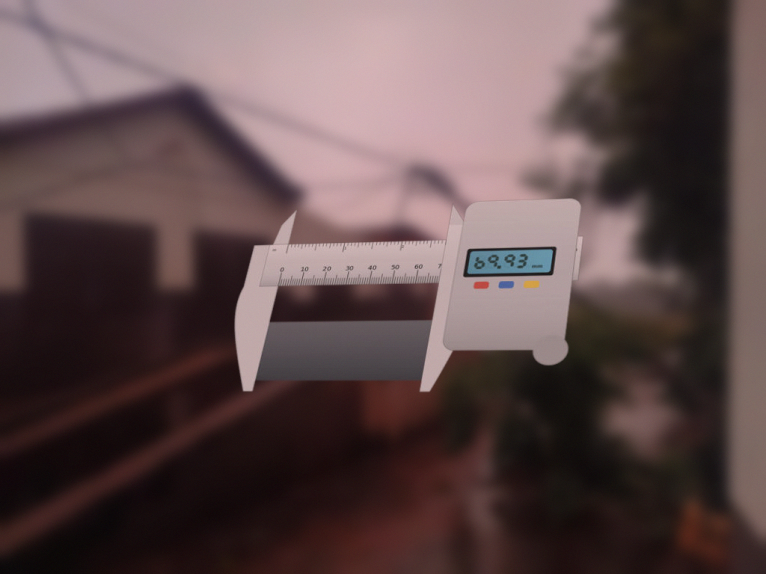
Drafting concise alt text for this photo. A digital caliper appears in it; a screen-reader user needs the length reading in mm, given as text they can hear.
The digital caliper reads 69.93 mm
